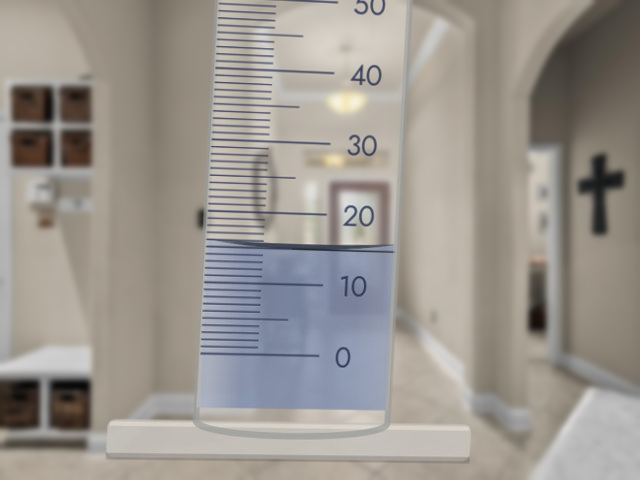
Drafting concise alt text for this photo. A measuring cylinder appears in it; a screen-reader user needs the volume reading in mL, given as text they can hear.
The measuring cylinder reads 15 mL
